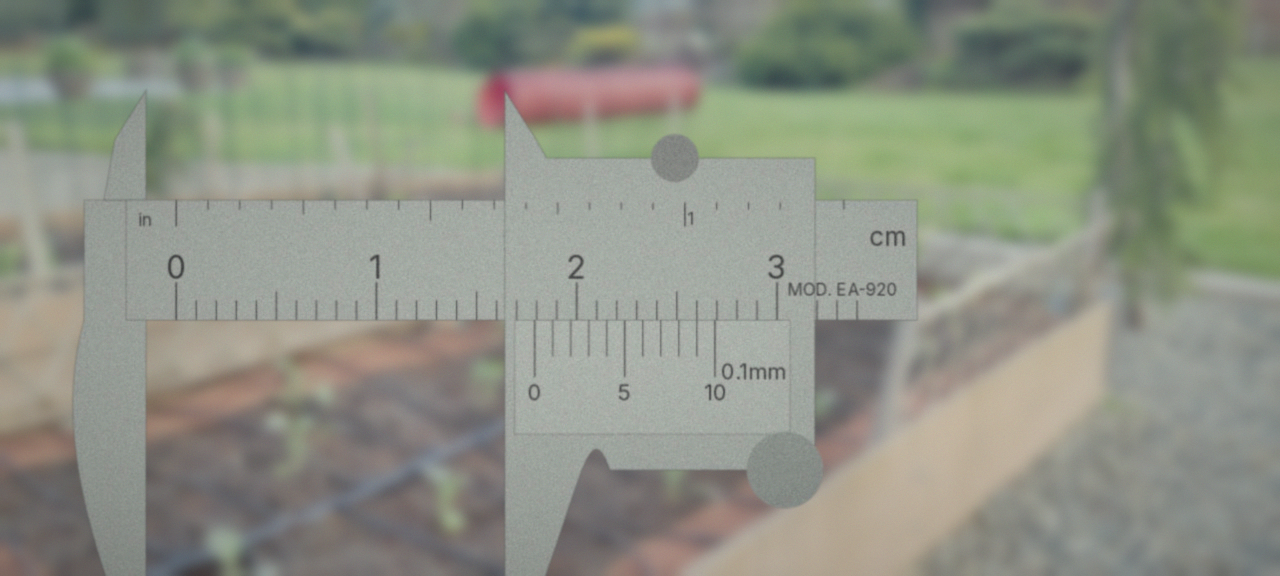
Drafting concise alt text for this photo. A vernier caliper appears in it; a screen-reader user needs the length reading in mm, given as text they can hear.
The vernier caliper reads 17.9 mm
